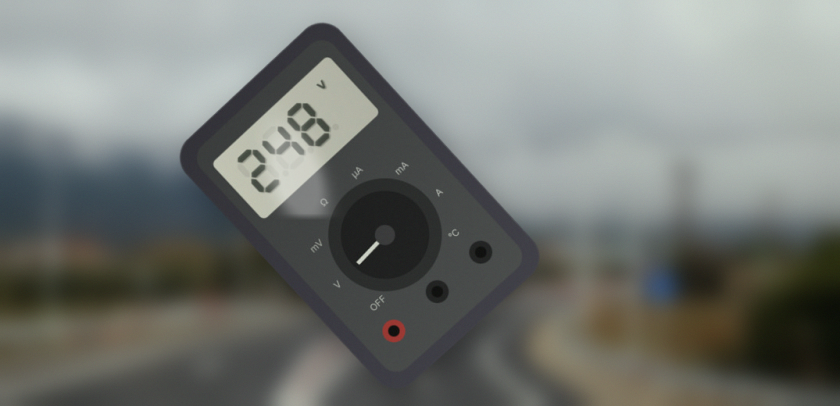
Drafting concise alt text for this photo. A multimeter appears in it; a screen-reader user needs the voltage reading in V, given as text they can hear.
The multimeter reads 248 V
